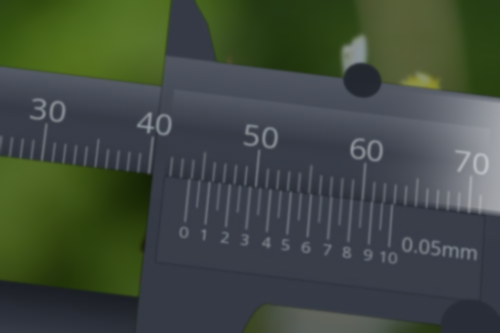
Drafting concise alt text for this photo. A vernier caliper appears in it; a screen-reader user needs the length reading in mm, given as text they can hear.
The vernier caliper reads 43.8 mm
